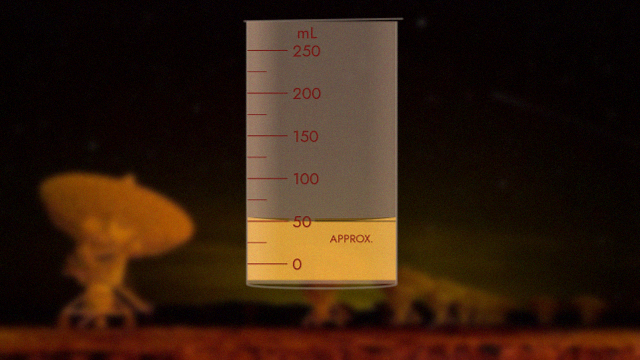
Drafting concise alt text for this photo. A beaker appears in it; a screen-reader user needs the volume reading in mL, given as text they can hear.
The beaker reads 50 mL
